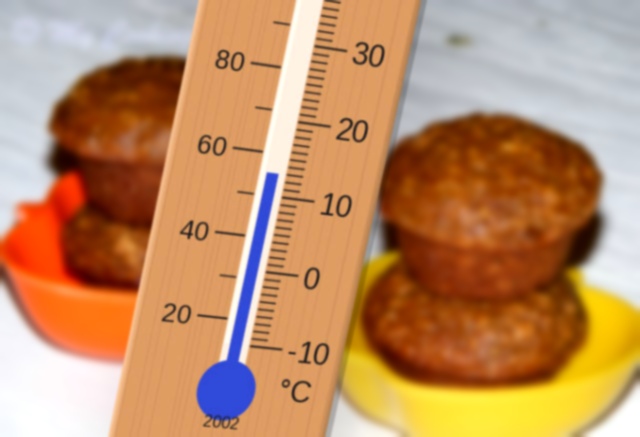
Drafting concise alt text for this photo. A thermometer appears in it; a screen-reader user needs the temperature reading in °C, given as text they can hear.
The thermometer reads 13 °C
